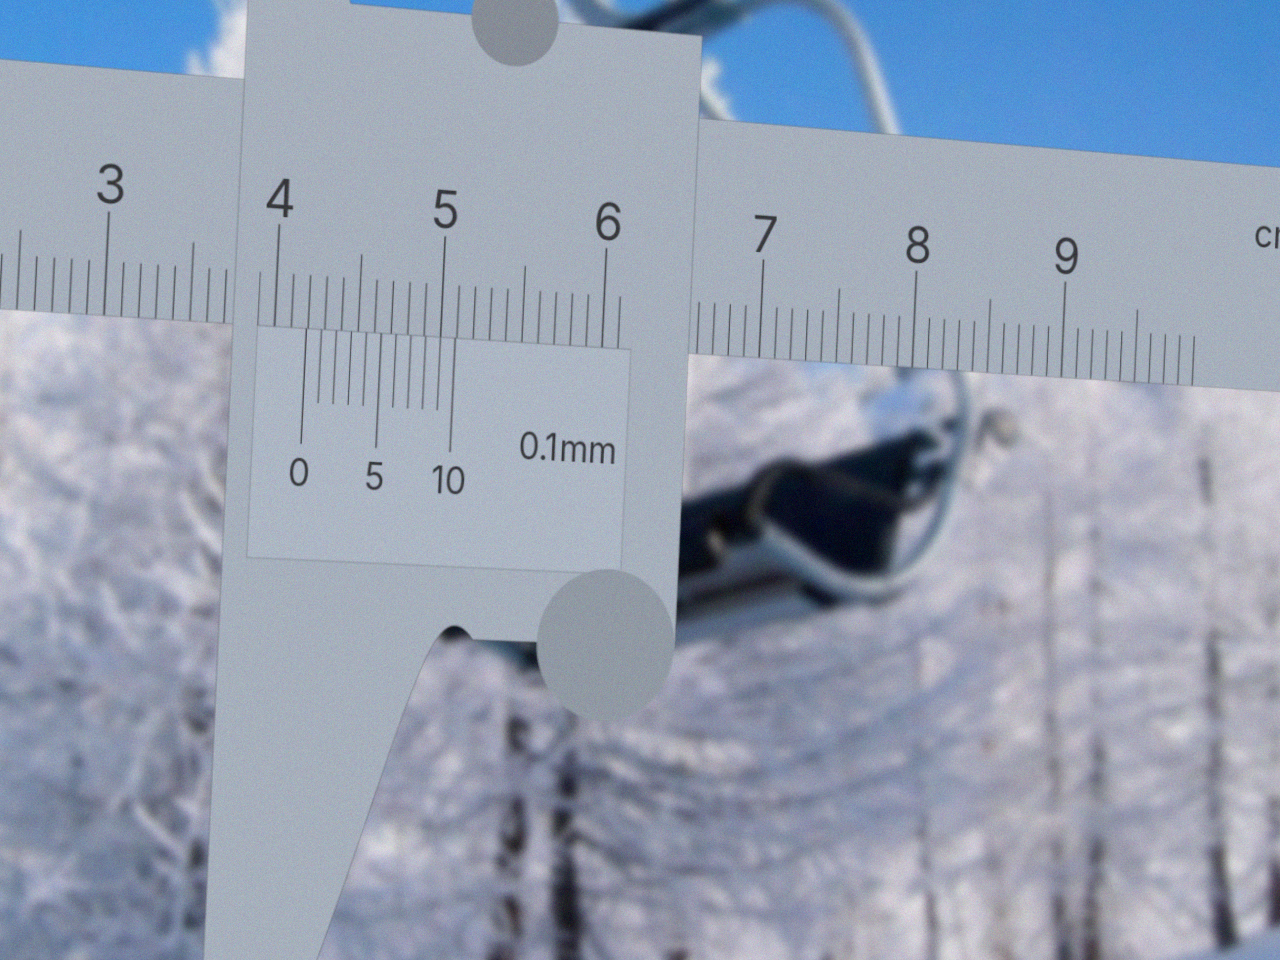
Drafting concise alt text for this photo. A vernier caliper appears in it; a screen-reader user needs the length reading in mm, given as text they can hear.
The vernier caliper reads 41.9 mm
